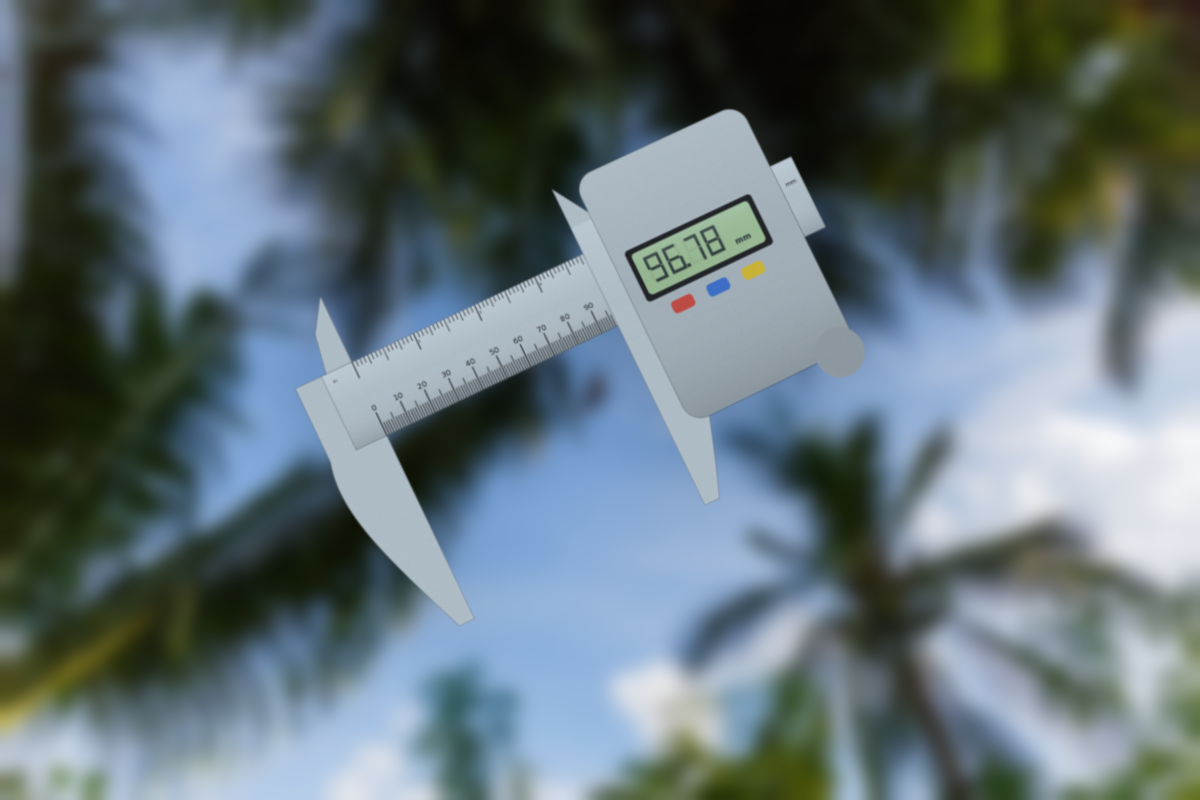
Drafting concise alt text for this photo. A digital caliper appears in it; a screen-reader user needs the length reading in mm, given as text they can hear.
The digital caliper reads 96.78 mm
